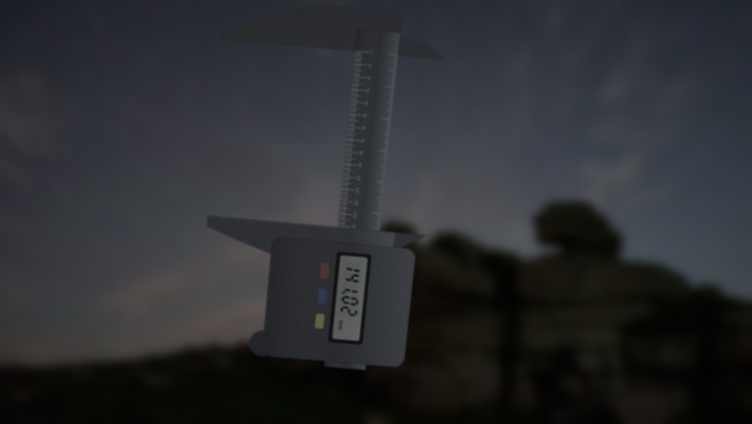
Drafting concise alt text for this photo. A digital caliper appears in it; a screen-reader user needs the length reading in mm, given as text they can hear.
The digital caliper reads 141.02 mm
